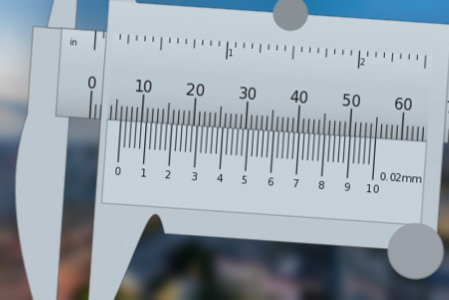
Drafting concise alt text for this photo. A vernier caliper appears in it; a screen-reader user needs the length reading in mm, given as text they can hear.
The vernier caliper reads 6.0 mm
